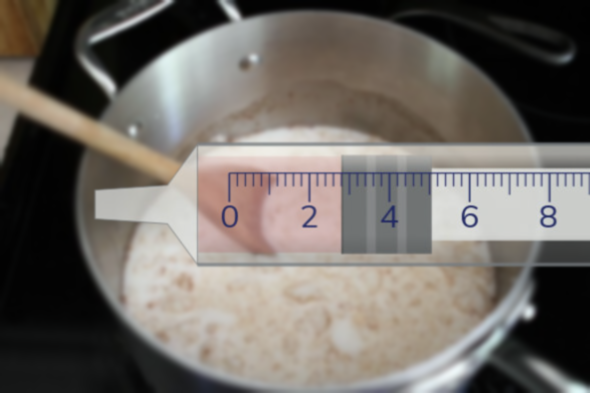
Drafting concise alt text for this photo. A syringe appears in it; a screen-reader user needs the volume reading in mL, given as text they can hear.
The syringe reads 2.8 mL
